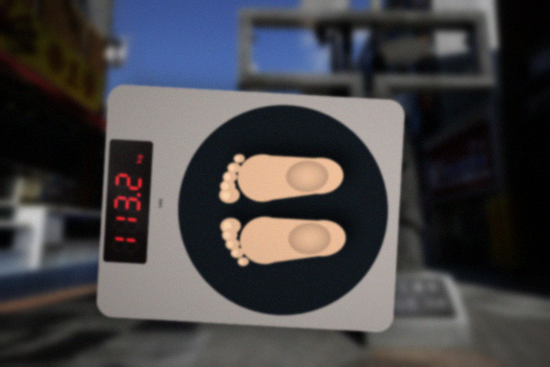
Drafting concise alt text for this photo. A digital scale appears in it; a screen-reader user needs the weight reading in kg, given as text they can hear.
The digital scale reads 113.2 kg
